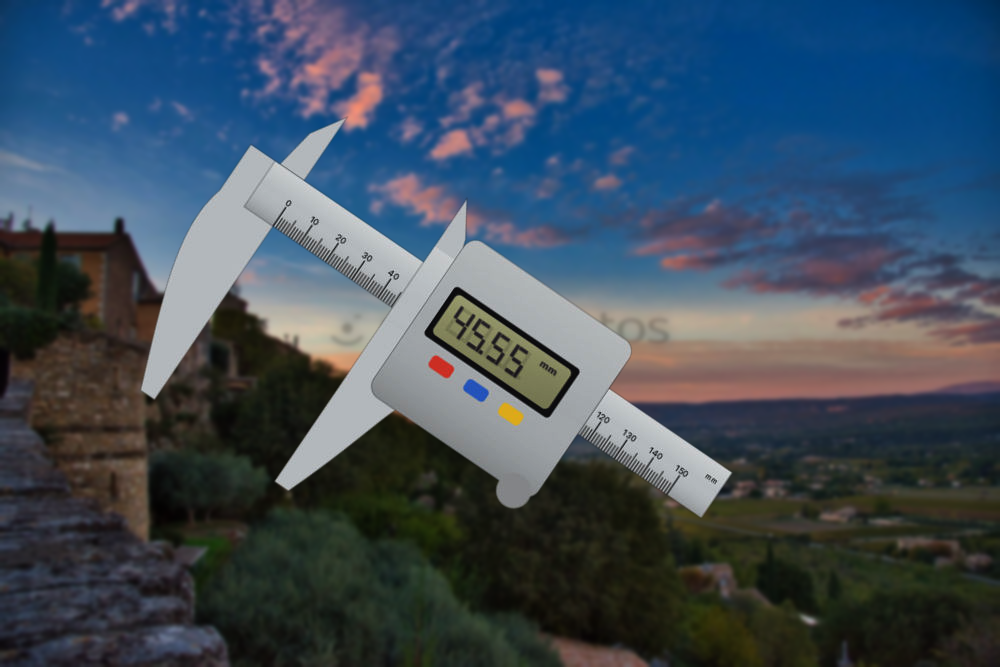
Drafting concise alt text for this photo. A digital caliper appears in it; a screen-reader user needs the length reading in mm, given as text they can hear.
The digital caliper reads 45.55 mm
